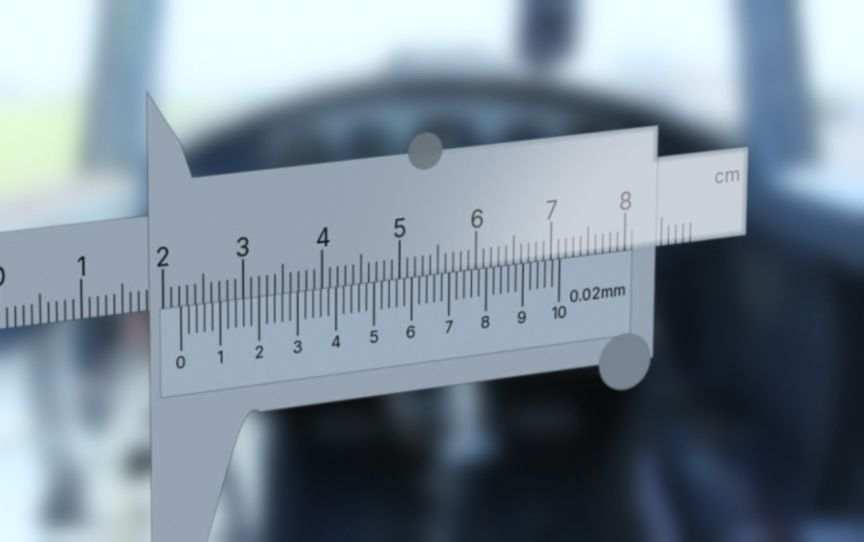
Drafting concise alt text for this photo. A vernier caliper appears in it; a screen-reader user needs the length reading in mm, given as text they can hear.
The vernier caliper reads 22.2 mm
